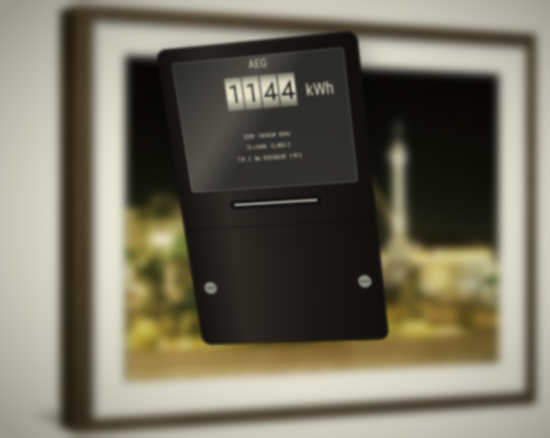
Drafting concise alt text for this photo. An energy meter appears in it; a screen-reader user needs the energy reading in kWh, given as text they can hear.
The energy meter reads 1144 kWh
